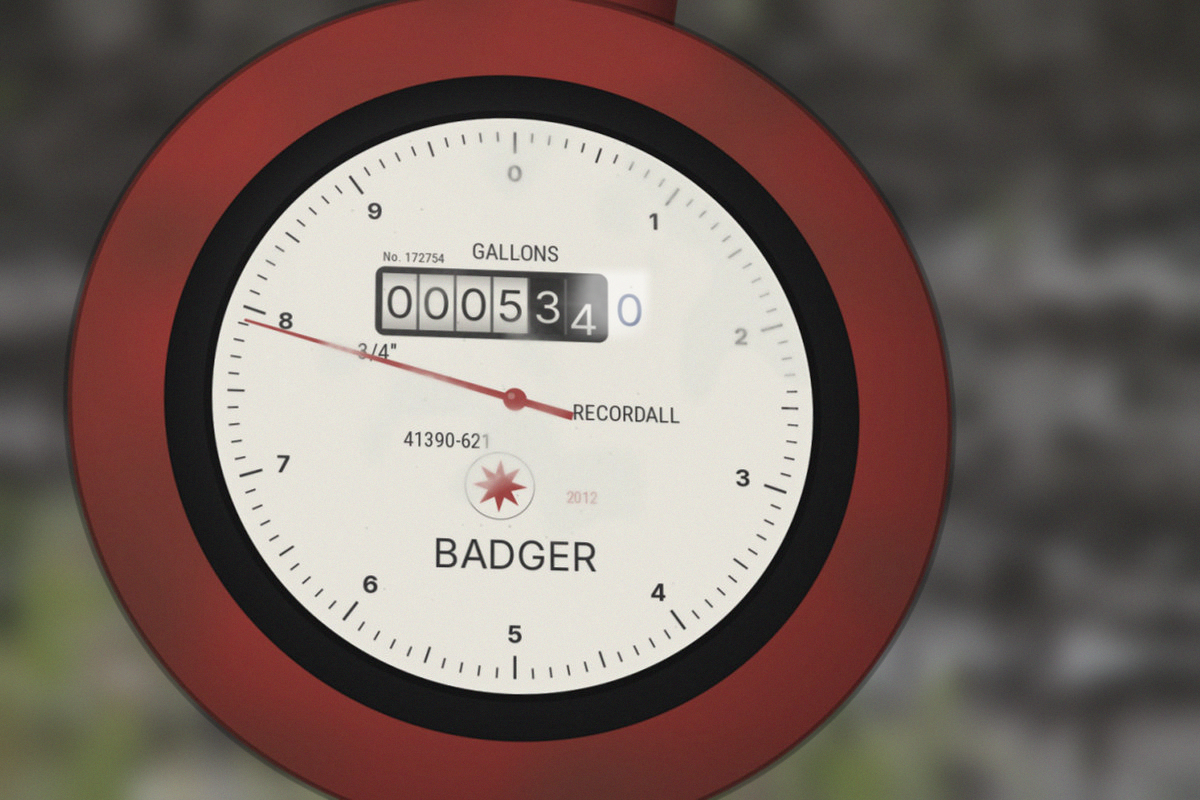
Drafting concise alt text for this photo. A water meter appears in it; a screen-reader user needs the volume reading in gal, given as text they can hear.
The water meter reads 5337.9 gal
